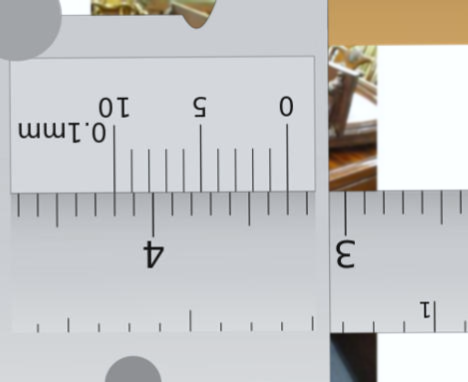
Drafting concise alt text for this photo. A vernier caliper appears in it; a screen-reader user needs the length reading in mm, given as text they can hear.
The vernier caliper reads 33.0 mm
